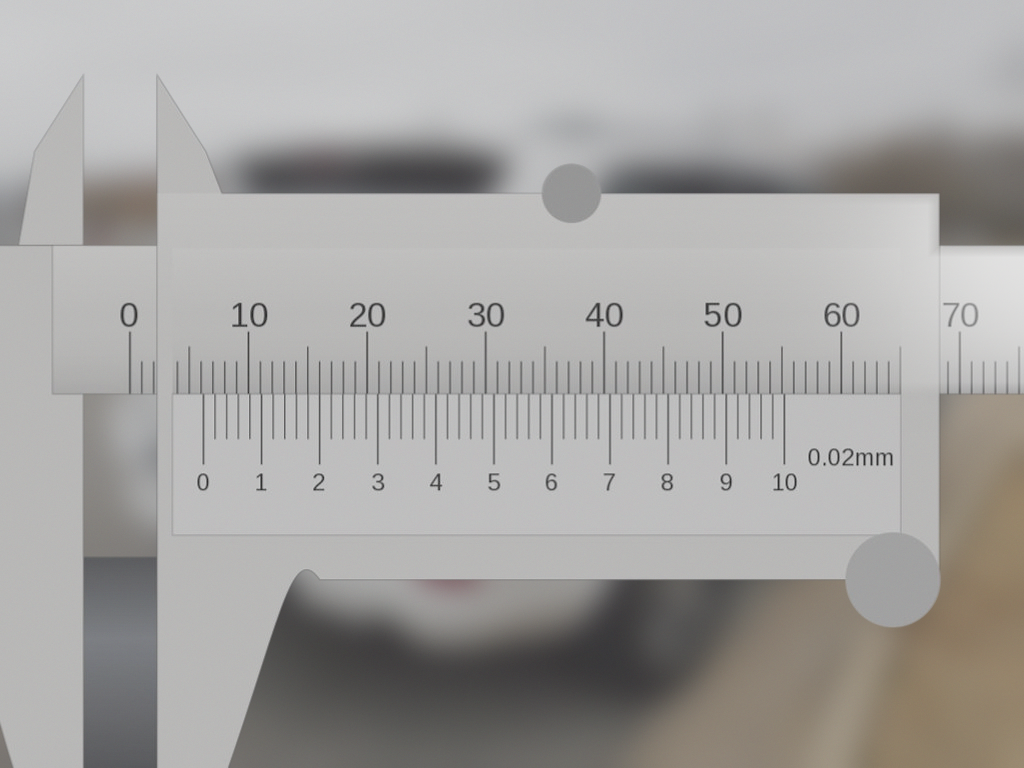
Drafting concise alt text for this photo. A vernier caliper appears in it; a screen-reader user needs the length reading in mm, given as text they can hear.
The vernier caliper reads 6.2 mm
